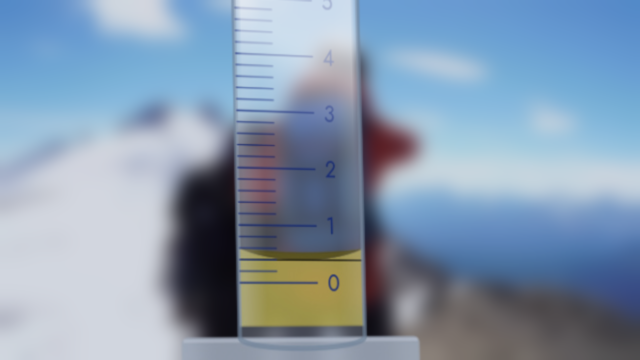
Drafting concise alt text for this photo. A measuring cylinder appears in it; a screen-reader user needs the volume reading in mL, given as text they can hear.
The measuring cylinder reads 0.4 mL
